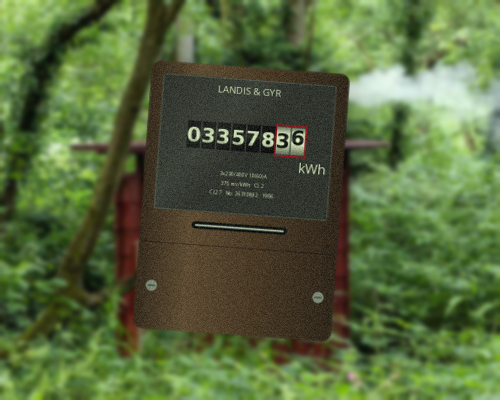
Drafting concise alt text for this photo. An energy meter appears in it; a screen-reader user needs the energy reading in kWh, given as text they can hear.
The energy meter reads 33578.36 kWh
